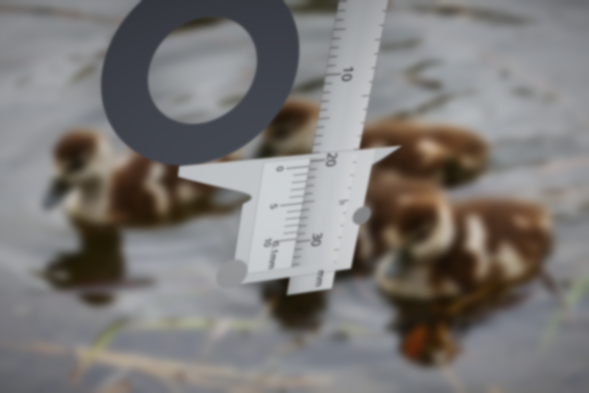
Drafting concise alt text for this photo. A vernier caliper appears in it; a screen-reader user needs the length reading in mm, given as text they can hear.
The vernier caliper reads 20.6 mm
